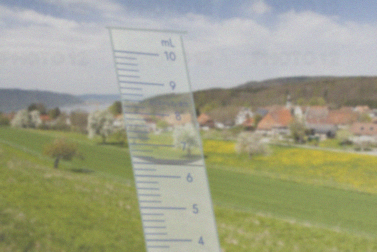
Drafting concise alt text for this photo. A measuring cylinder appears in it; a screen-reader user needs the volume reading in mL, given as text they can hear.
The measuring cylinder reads 6.4 mL
